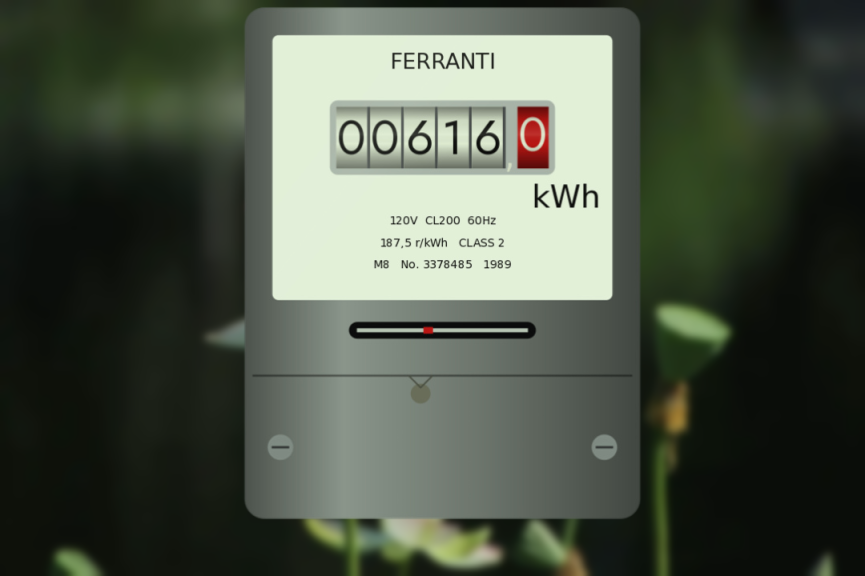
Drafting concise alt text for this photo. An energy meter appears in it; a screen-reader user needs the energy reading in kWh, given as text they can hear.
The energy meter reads 616.0 kWh
